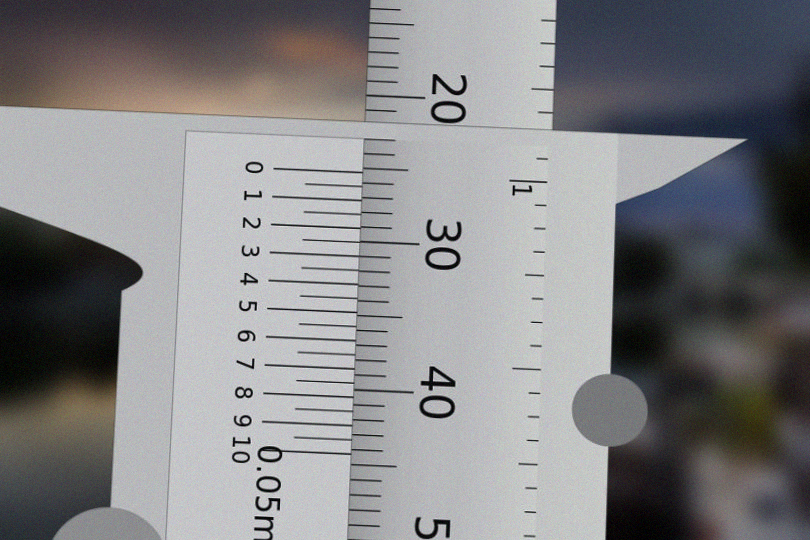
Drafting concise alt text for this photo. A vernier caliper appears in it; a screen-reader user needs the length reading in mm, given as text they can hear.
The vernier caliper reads 25.3 mm
